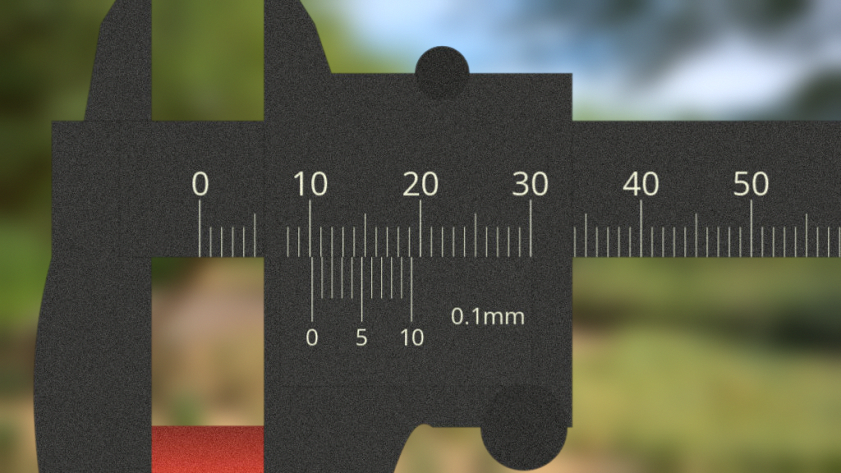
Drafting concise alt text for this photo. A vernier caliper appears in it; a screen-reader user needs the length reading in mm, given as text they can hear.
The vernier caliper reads 10.2 mm
